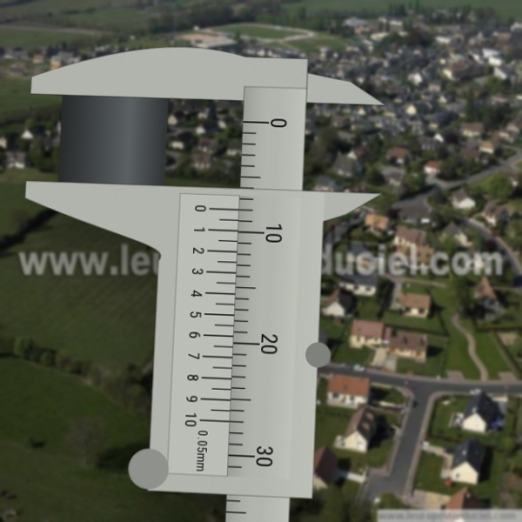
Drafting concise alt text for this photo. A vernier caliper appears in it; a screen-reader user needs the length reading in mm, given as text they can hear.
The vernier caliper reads 8.0 mm
